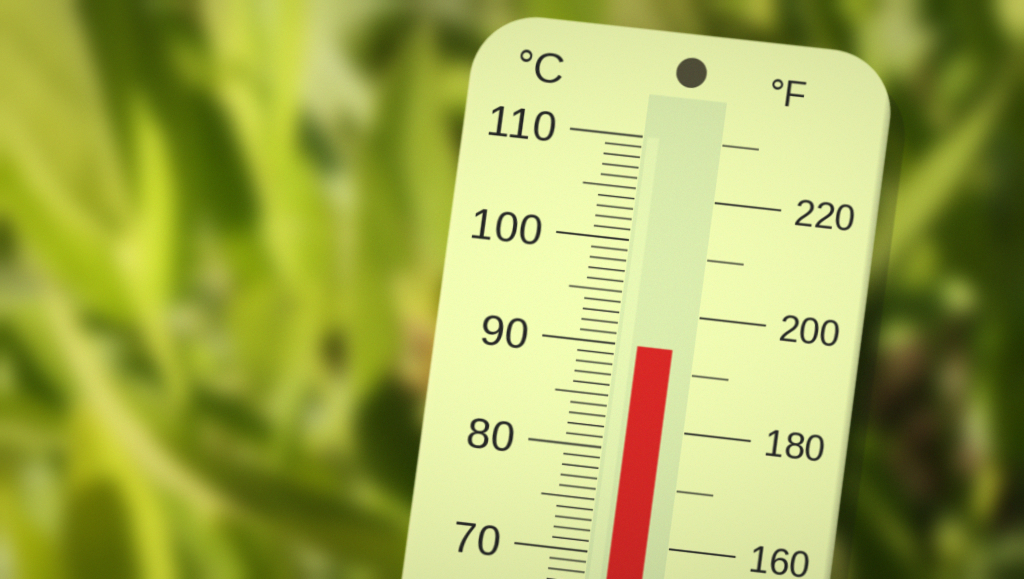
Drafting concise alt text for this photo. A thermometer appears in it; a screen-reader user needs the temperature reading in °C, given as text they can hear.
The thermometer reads 90 °C
